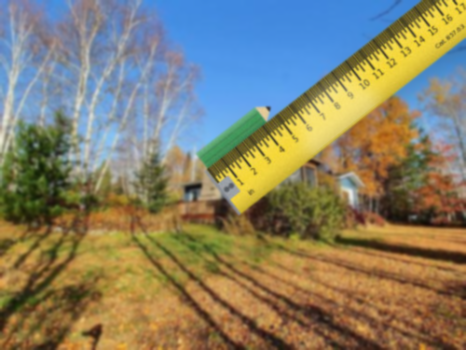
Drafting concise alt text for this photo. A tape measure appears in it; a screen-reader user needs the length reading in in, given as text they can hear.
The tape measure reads 5 in
